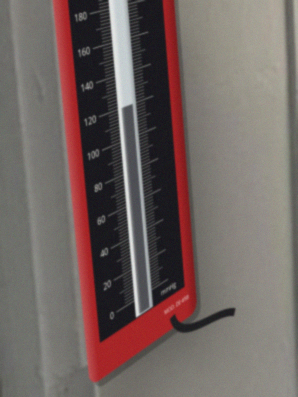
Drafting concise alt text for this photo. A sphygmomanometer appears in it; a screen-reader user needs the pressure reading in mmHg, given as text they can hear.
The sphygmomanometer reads 120 mmHg
